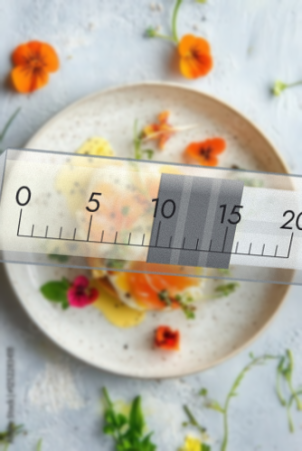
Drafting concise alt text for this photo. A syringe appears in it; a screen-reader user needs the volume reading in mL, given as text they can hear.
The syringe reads 9.5 mL
